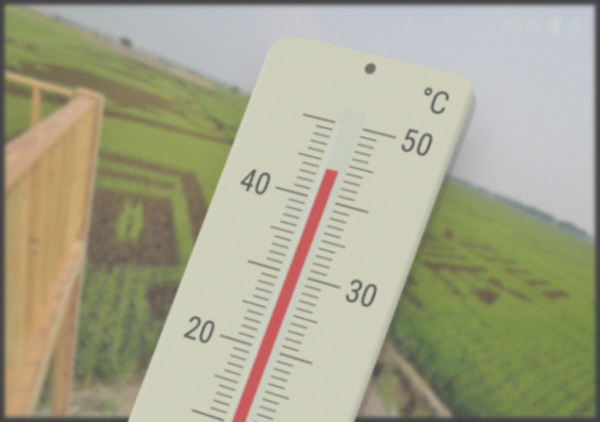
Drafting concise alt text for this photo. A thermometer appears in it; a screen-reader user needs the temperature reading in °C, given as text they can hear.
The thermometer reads 44 °C
